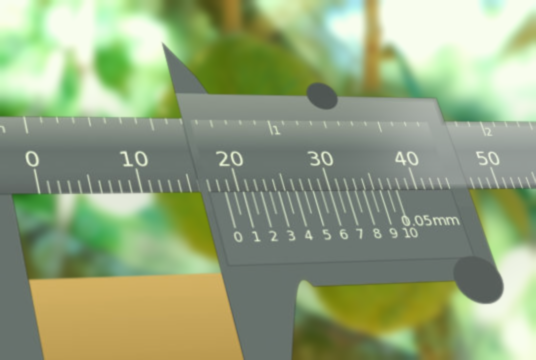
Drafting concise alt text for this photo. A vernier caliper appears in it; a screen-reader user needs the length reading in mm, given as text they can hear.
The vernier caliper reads 18.6 mm
